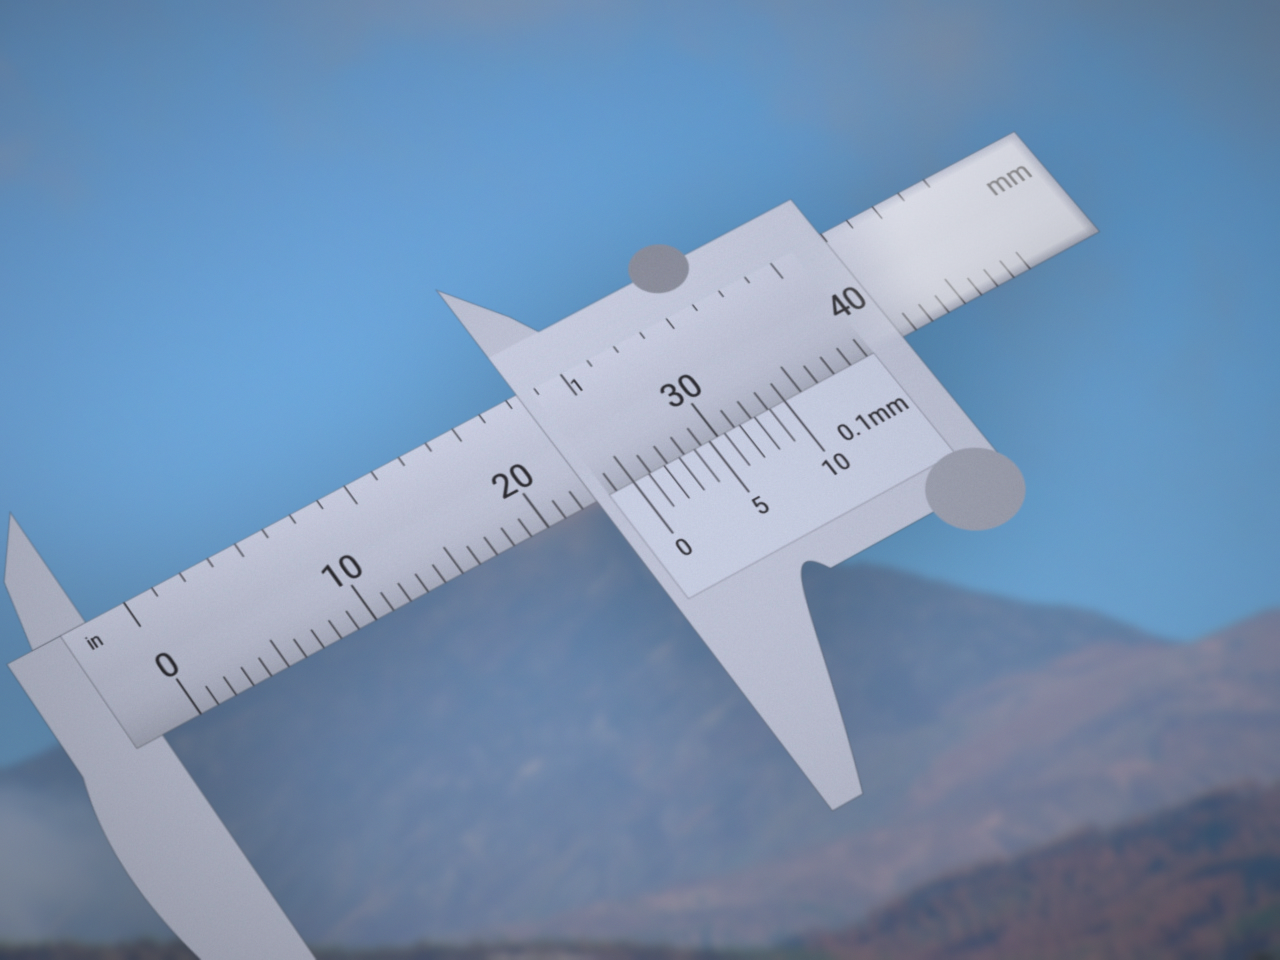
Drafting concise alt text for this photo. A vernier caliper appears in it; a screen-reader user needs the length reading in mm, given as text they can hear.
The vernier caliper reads 25.0 mm
